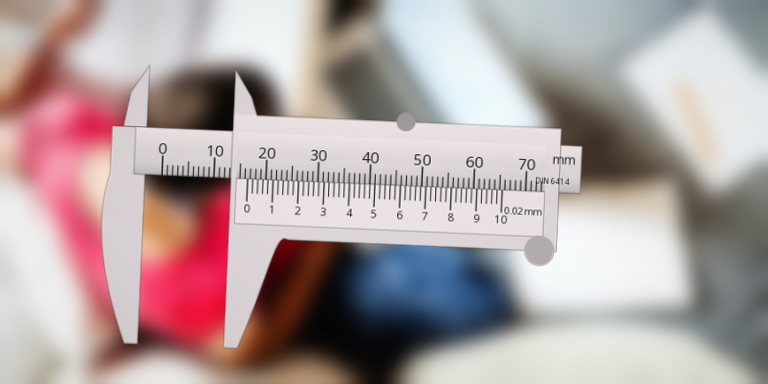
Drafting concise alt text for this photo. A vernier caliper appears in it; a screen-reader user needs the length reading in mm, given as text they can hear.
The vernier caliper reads 16.5 mm
